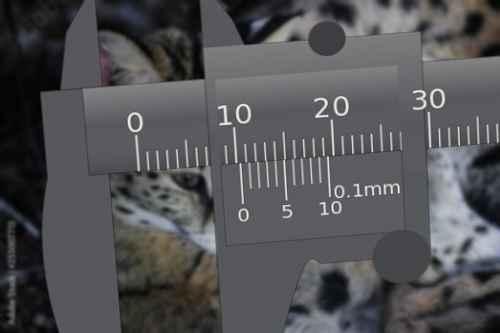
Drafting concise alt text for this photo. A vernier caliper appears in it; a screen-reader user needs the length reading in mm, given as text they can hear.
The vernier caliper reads 10.4 mm
